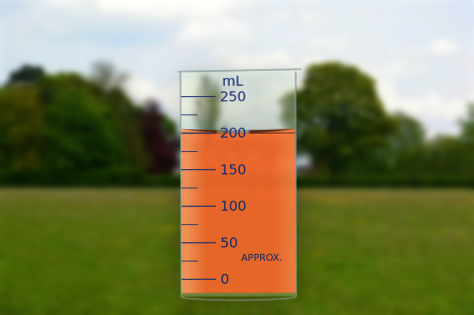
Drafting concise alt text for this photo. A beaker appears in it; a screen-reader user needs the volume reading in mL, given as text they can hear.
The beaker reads 200 mL
